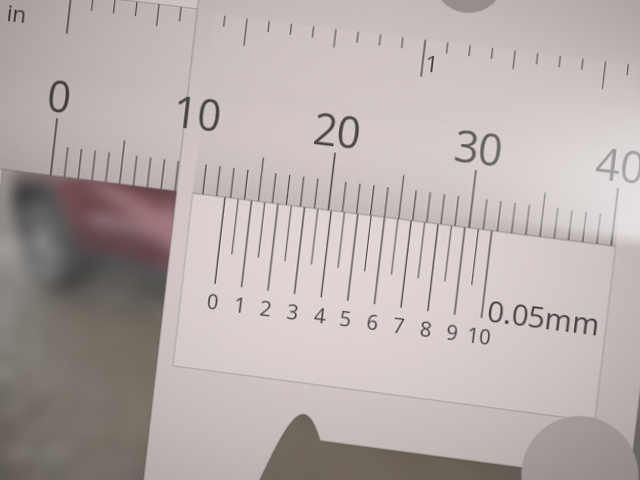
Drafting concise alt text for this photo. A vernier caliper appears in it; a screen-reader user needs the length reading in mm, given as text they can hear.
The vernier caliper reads 12.6 mm
